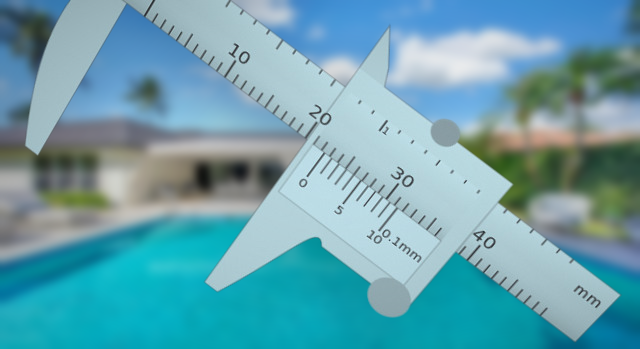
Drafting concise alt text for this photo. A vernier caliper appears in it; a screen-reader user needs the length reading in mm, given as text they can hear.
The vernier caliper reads 22.4 mm
